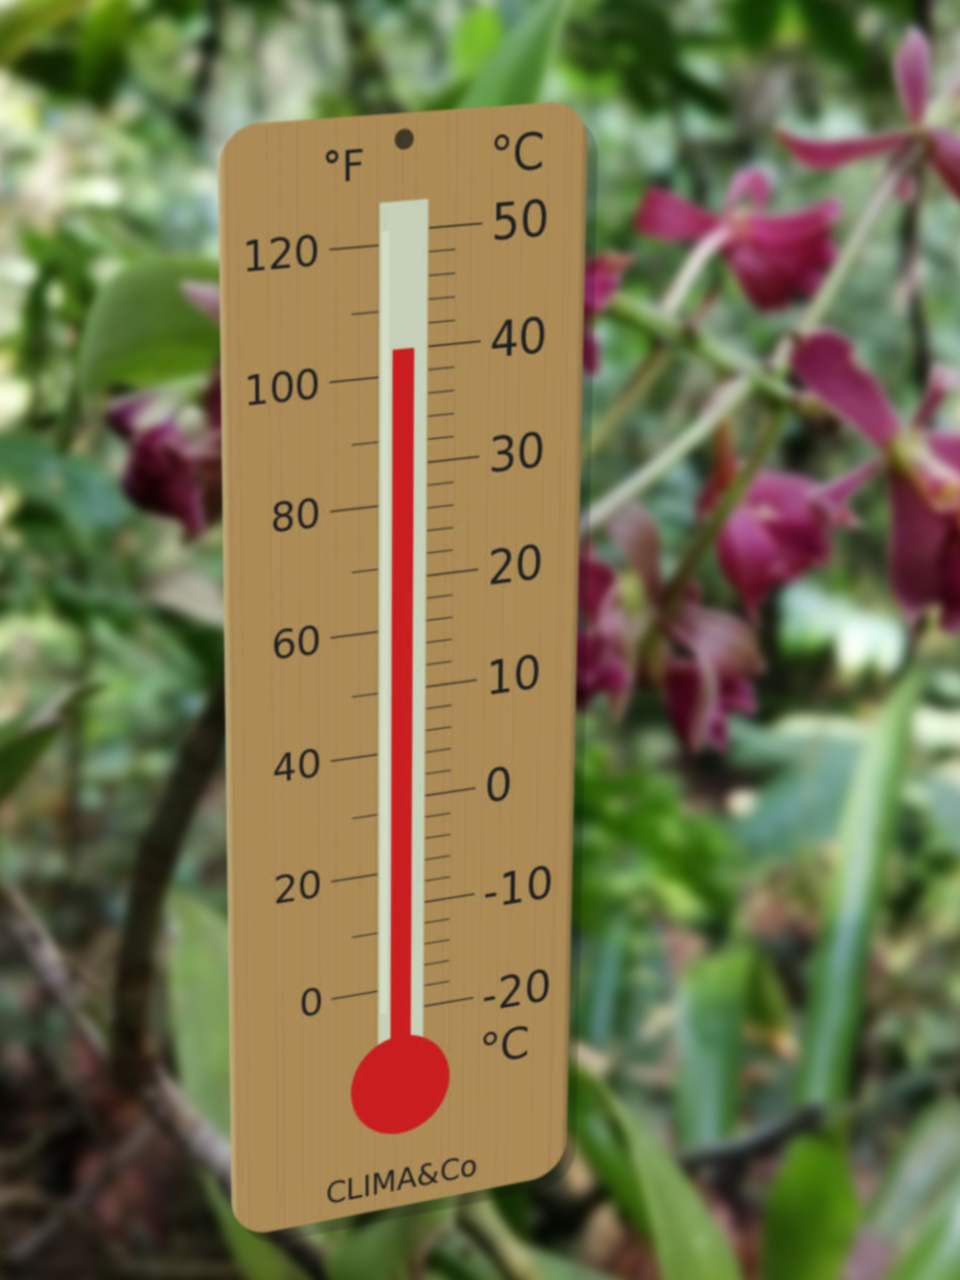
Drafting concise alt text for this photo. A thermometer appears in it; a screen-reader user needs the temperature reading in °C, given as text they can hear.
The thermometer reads 40 °C
